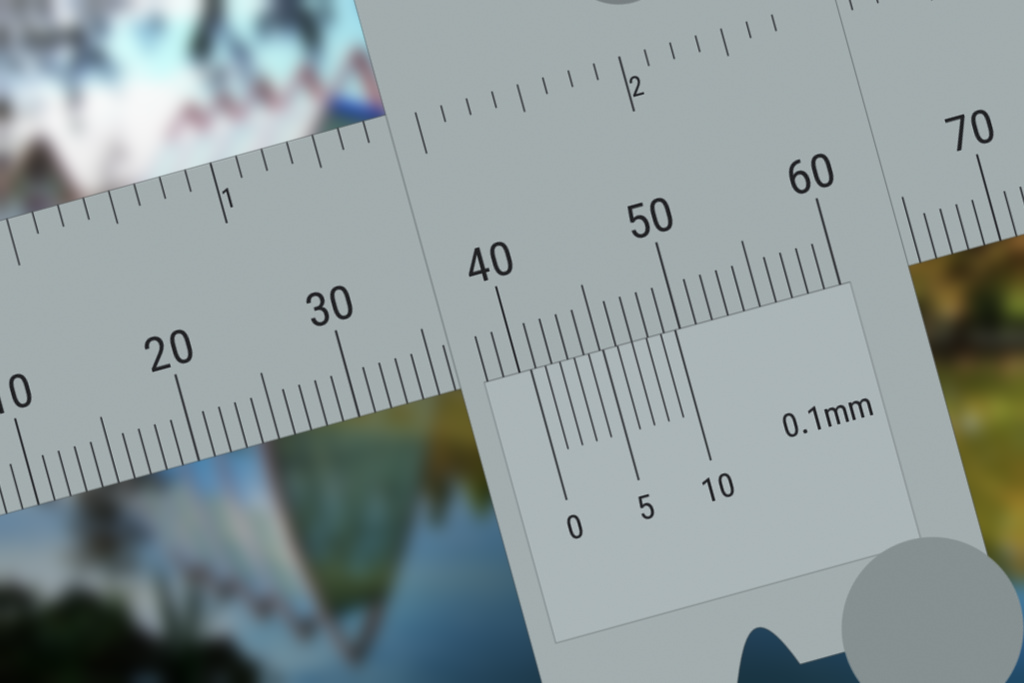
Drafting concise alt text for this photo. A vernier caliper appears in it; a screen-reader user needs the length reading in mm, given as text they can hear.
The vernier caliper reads 40.7 mm
